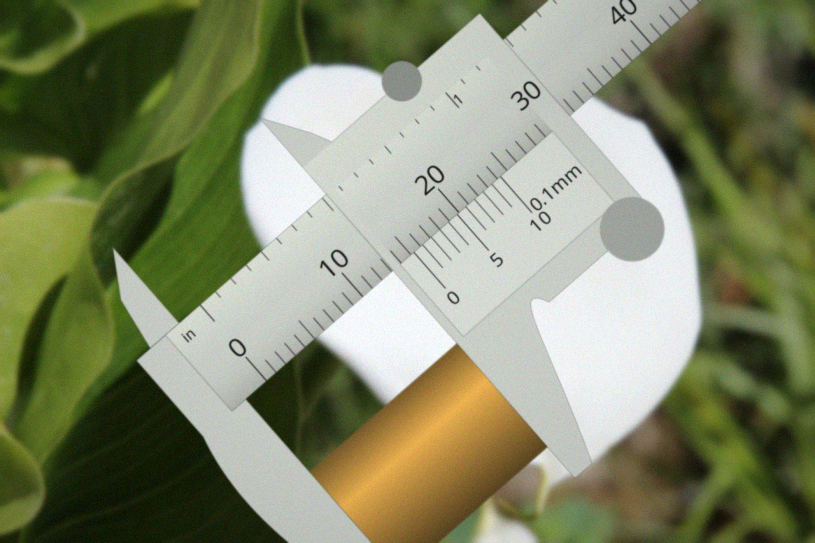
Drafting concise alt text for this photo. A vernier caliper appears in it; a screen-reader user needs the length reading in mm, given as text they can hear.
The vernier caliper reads 15.3 mm
